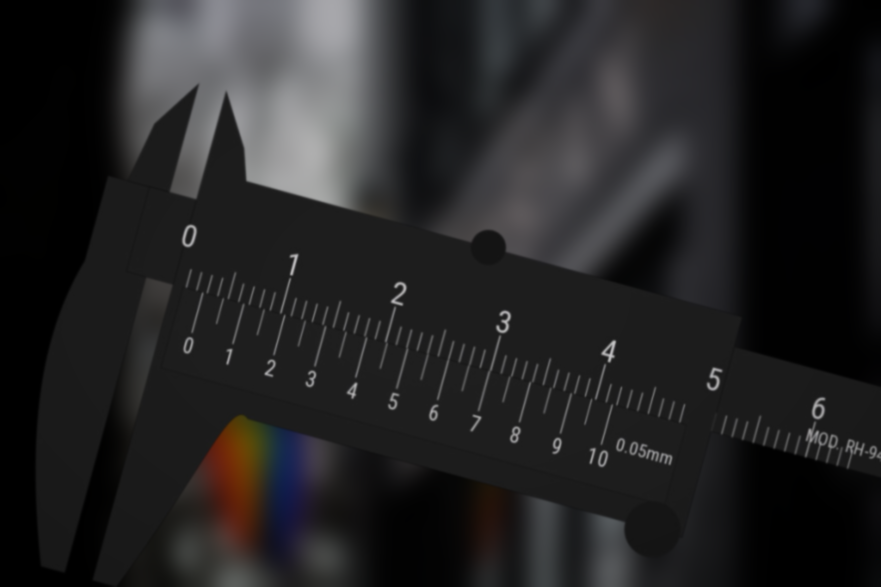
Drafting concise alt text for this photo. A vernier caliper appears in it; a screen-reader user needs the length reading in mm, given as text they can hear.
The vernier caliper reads 2.6 mm
